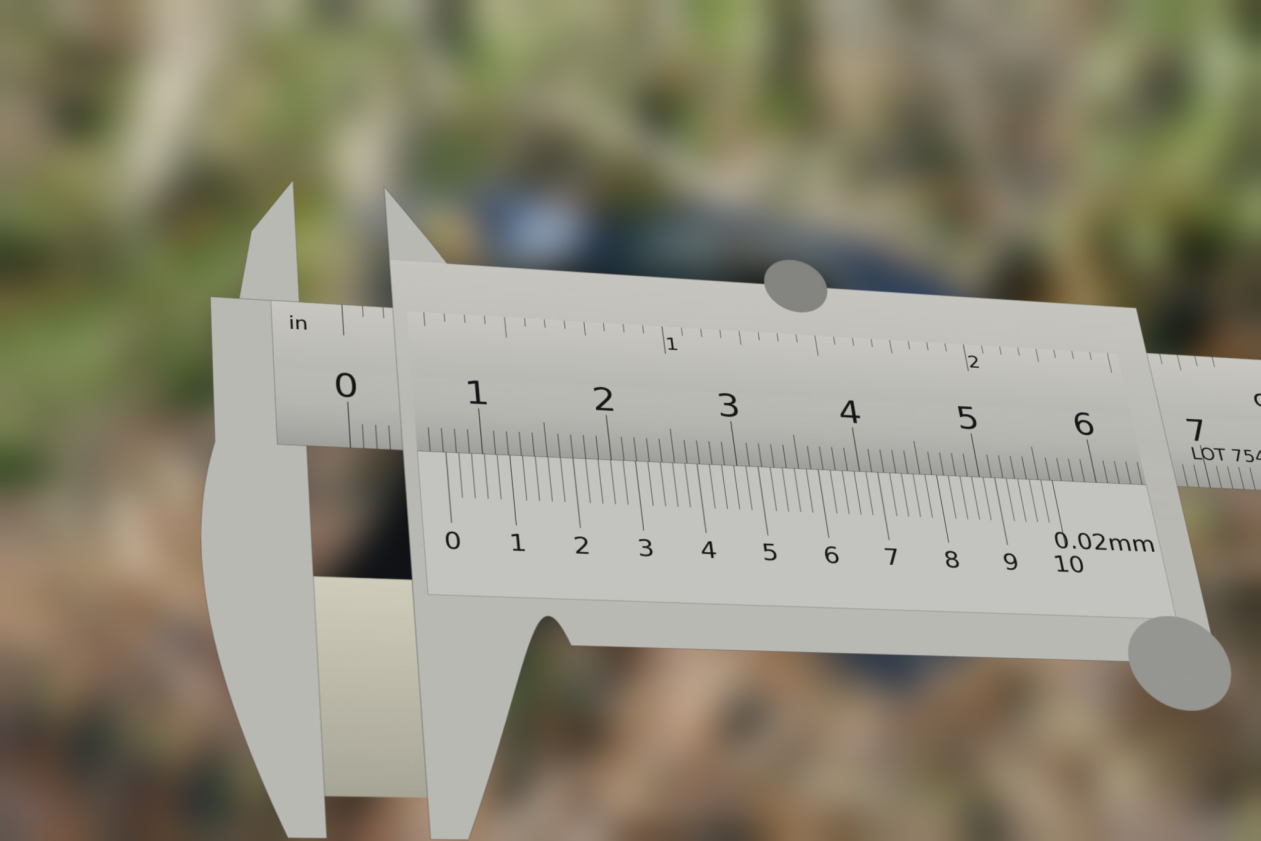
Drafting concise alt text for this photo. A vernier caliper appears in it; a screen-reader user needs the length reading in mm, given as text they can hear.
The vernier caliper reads 7.2 mm
